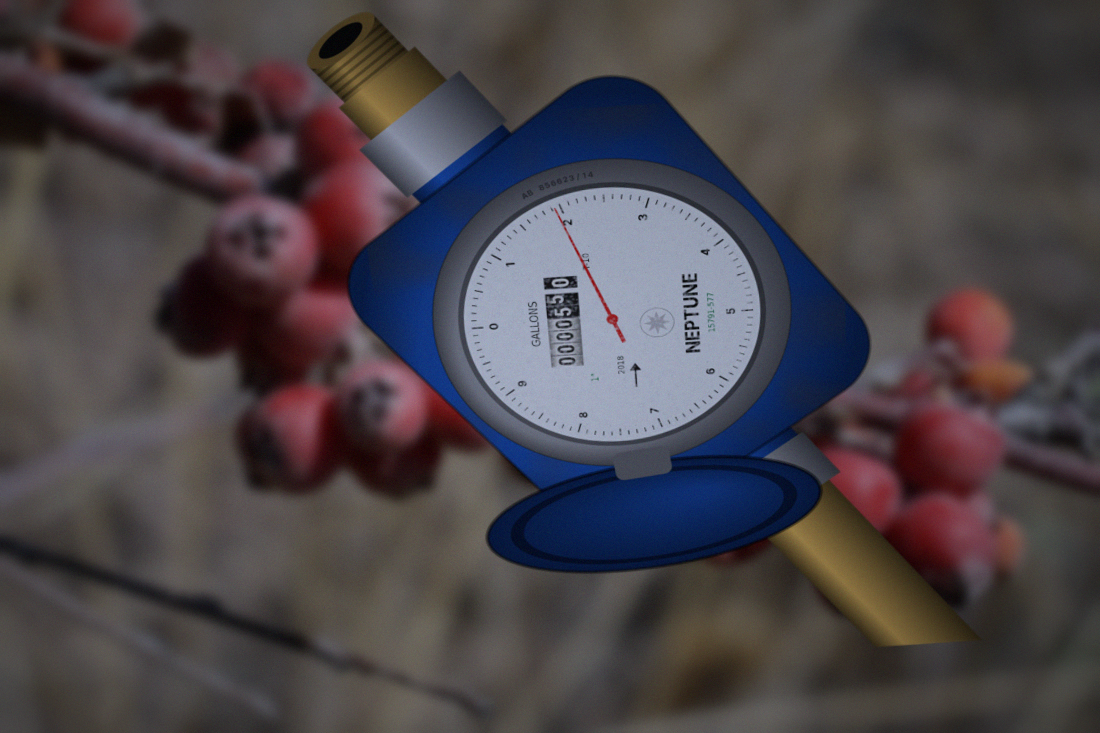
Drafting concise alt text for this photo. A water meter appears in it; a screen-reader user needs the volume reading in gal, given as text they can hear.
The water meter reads 551.9 gal
